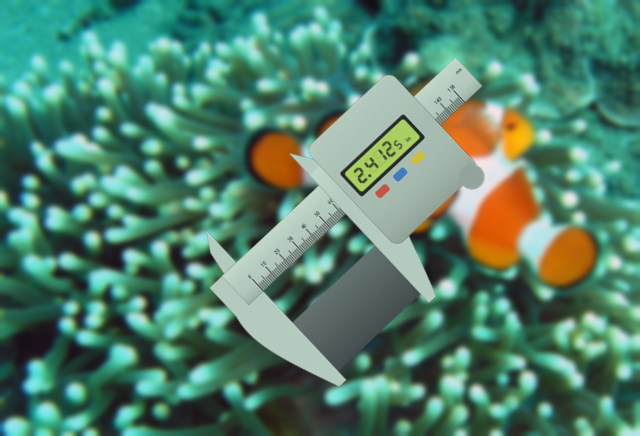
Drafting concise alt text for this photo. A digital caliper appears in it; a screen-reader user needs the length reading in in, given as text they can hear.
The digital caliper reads 2.4125 in
